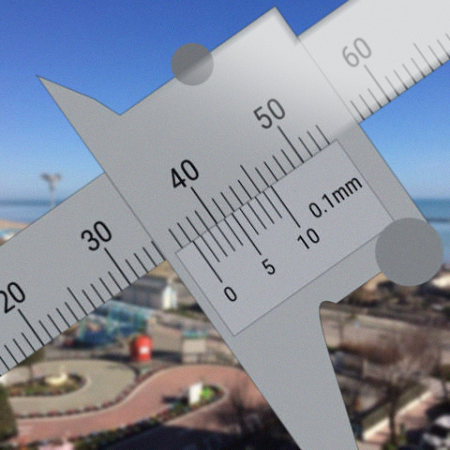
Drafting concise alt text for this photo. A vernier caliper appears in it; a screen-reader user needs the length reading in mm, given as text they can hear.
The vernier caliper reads 37.2 mm
